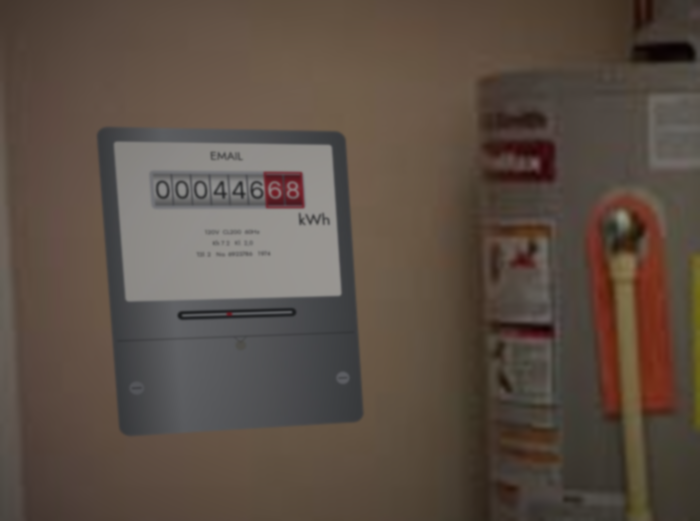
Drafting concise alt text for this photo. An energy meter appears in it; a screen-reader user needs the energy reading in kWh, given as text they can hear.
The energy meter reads 446.68 kWh
